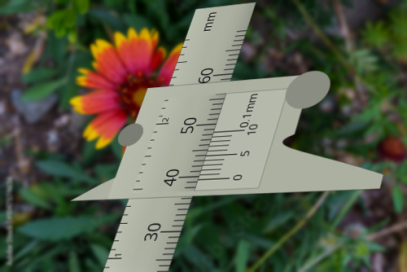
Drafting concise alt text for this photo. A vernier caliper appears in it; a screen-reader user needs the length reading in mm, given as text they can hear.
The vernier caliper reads 39.4 mm
